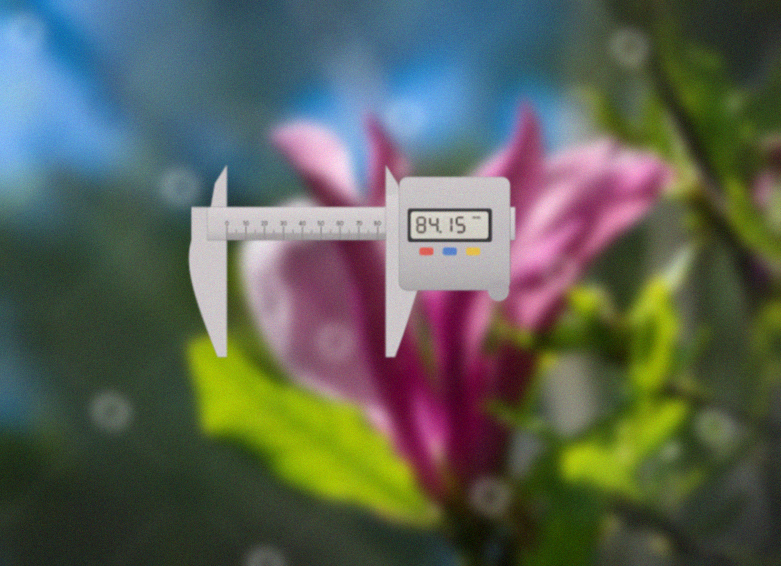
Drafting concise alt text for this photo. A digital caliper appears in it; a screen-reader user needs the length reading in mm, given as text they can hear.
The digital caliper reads 84.15 mm
